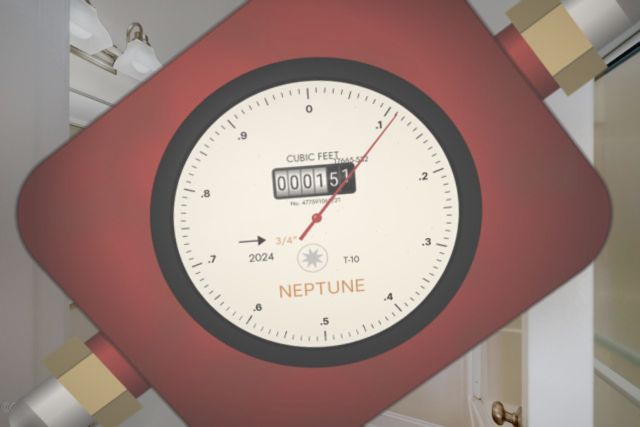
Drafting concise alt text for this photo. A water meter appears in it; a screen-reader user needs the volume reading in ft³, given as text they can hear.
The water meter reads 151.11 ft³
